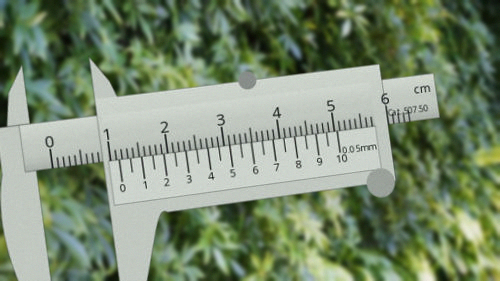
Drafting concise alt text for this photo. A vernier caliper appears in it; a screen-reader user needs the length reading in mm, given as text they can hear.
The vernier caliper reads 11.5 mm
